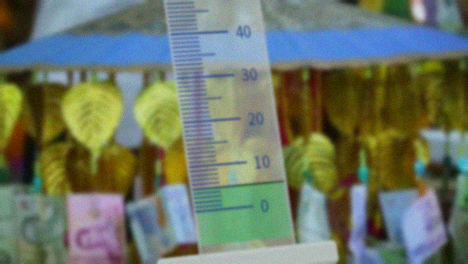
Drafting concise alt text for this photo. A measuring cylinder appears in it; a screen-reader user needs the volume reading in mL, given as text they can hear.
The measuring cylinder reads 5 mL
